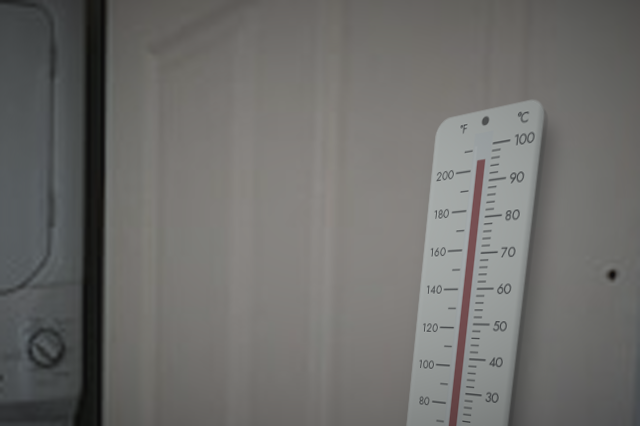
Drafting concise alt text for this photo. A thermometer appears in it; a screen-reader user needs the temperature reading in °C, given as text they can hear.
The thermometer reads 96 °C
